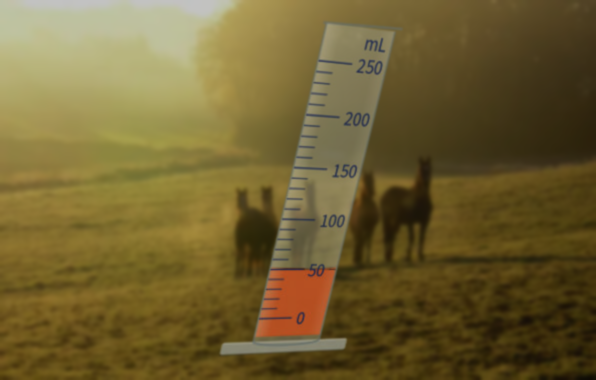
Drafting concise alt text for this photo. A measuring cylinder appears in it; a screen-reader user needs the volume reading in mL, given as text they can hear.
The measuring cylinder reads 50 mL
